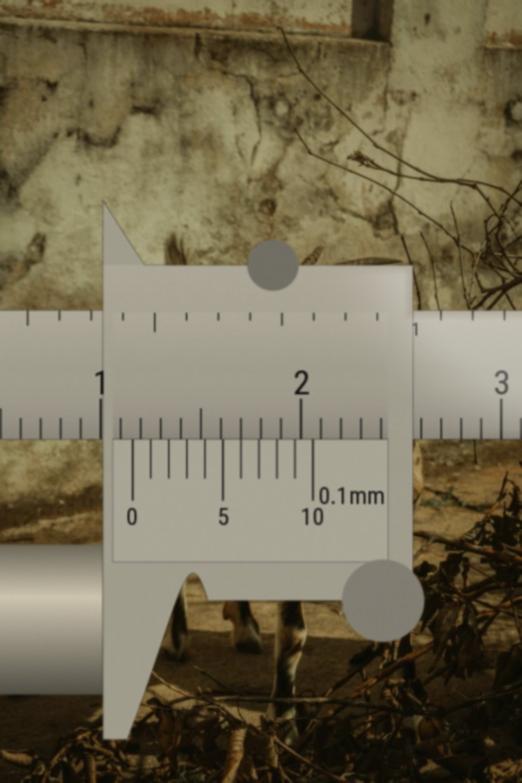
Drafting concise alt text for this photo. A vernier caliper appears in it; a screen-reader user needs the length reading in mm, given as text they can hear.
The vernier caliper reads 11.6 mm
